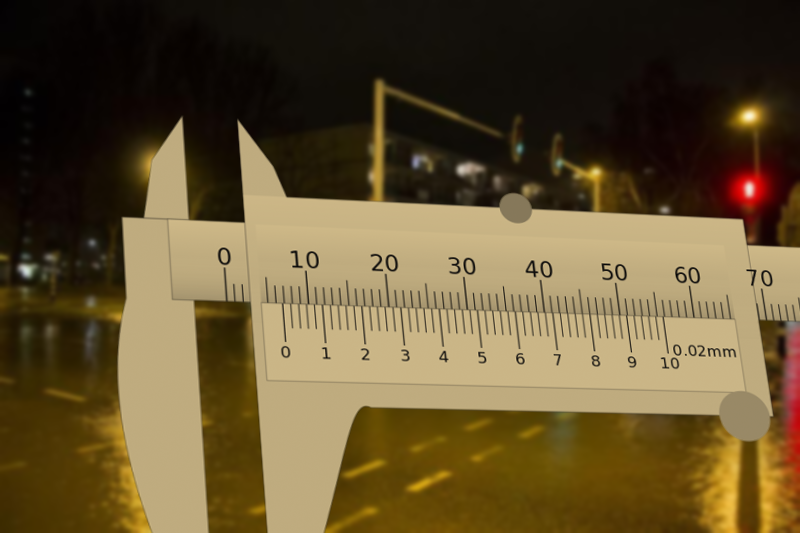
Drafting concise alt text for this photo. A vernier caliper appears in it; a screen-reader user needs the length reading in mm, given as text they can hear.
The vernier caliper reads 6.8 mm
